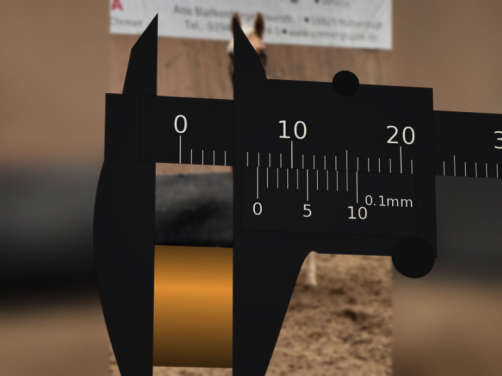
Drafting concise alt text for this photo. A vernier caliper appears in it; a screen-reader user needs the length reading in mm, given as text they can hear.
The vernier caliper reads 6.9 mm
